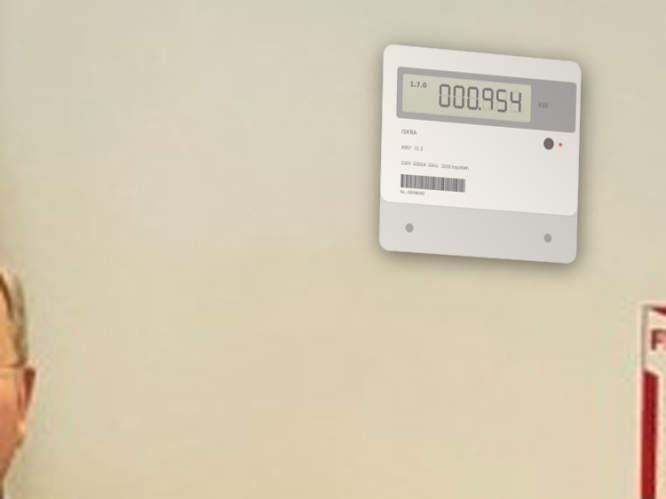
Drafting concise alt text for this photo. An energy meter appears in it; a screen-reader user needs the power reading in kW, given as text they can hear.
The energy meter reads 0.954 kW
